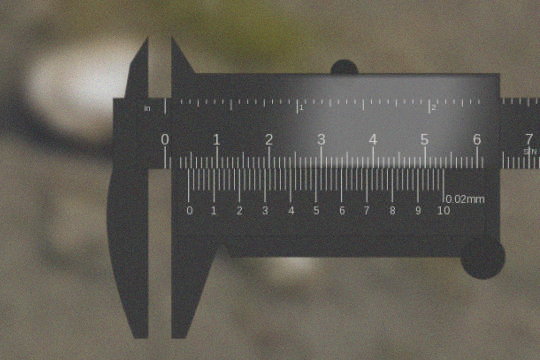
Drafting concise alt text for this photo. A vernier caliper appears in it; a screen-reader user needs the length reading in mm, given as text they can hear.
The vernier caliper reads 4.5 mm
